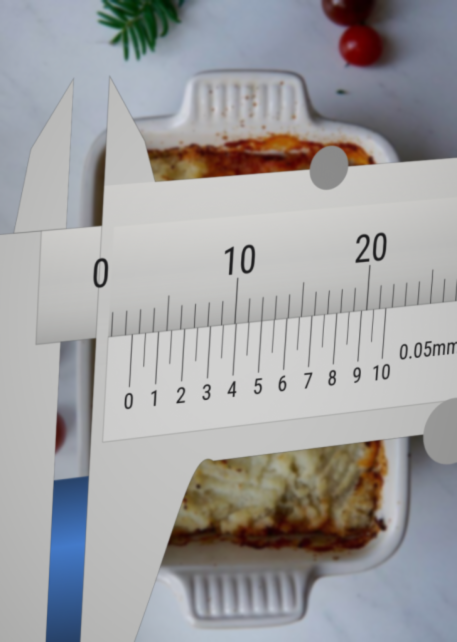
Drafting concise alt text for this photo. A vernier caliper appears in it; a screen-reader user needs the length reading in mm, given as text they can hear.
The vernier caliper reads 2.5 mm
